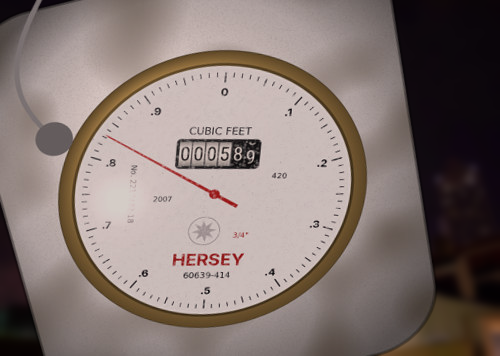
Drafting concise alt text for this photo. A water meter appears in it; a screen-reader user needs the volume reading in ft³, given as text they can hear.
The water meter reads 588.83 ft³
